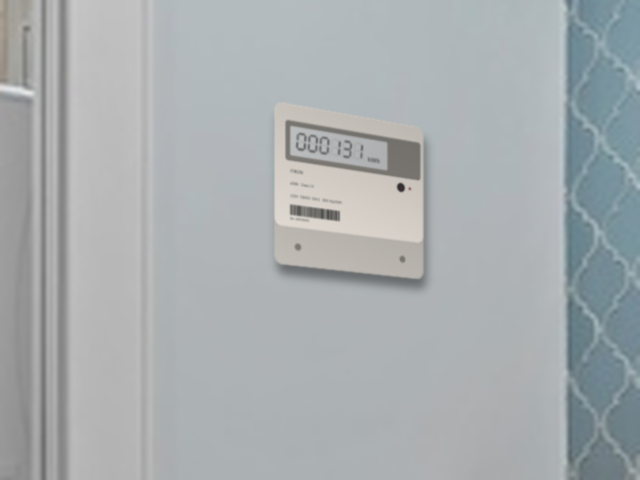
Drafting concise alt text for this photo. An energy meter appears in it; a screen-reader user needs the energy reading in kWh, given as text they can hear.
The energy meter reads 131 kWh
